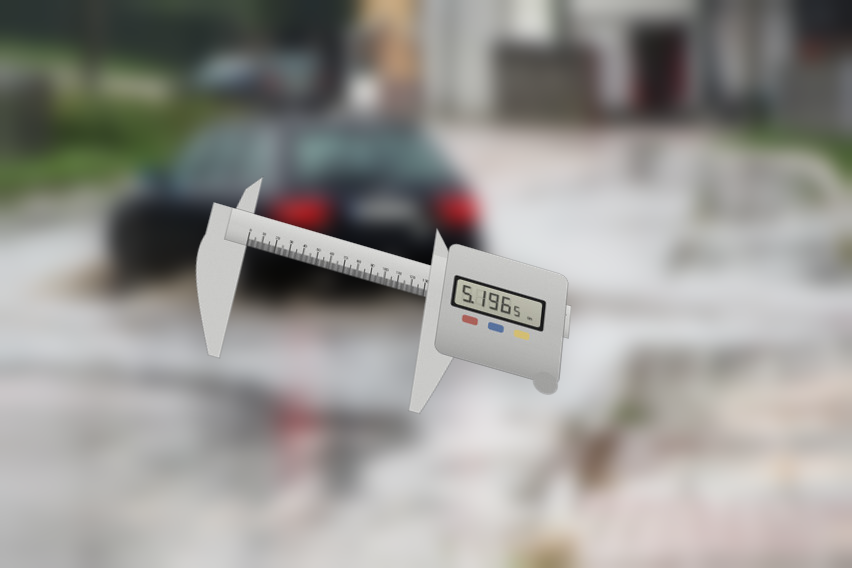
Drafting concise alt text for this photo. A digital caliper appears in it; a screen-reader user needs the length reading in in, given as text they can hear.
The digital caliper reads 5.1965 in
